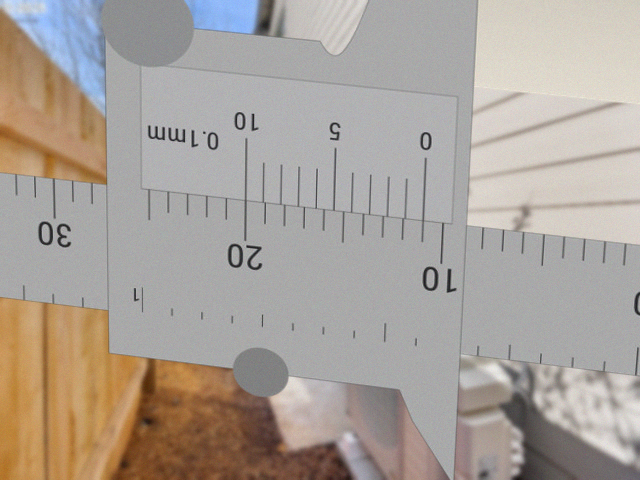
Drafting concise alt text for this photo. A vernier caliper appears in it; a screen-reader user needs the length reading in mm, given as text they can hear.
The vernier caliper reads 11.0 mm
